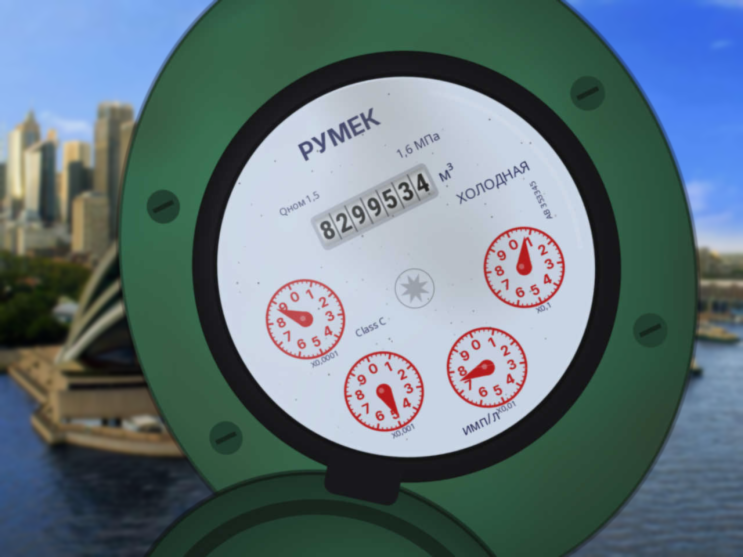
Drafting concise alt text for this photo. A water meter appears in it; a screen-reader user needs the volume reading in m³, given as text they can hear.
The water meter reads 8299534.0748 m³
